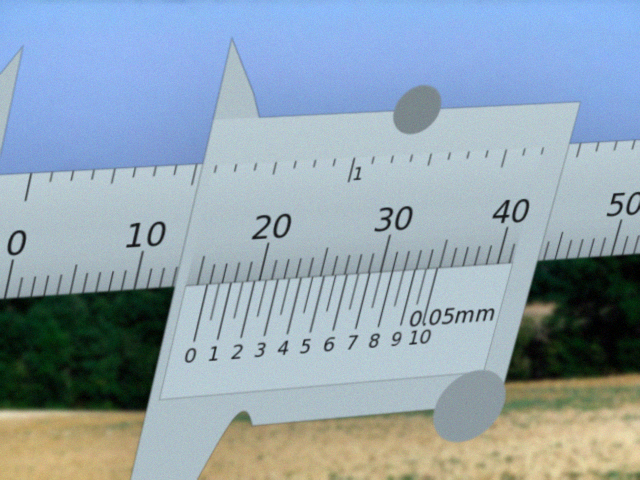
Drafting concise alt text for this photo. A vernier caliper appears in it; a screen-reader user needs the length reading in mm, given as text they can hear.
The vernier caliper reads 15.8 mm
